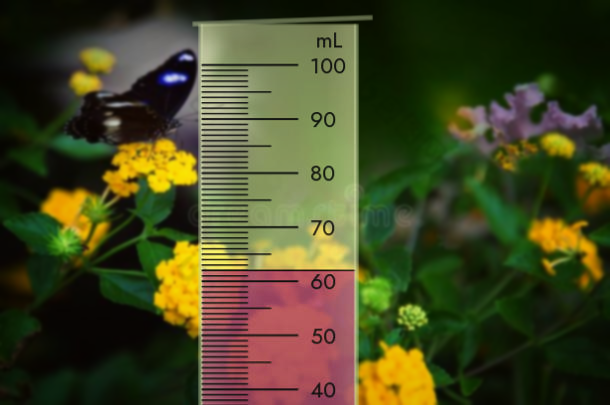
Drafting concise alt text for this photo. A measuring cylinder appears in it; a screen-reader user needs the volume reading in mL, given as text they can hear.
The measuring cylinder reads 62 mL
